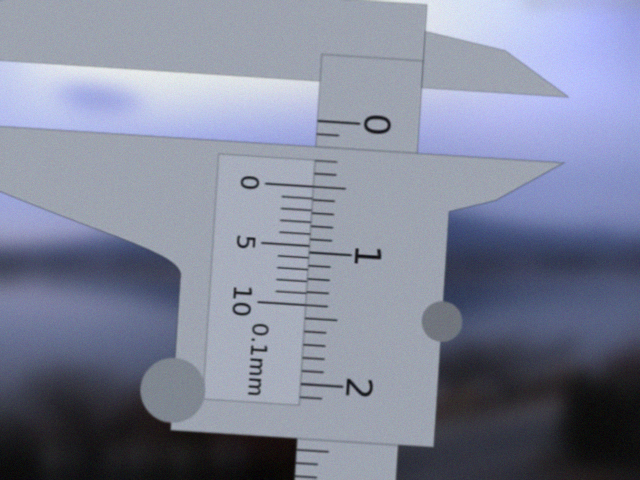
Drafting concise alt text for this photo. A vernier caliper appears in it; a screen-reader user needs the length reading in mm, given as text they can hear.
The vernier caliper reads 5.0 mm
